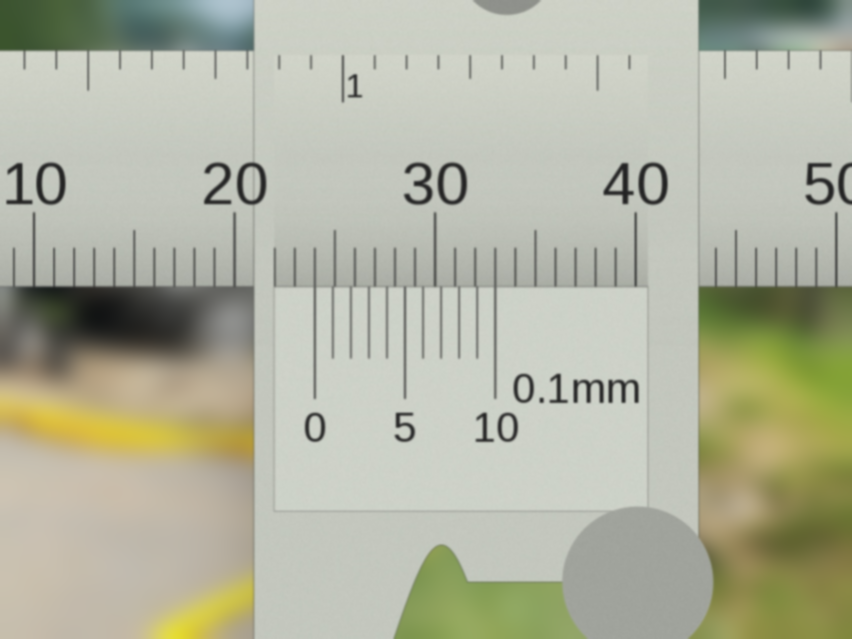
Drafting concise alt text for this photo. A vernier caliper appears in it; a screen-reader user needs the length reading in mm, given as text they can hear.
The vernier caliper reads 24.0 mm
